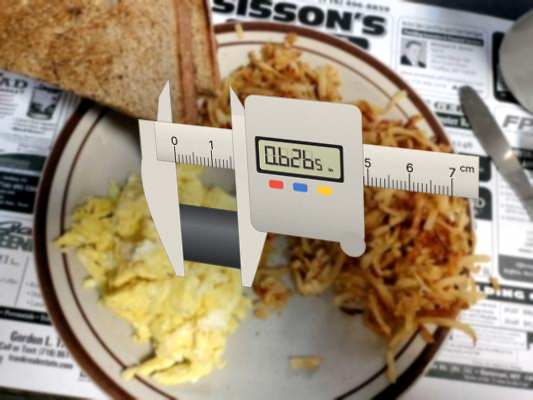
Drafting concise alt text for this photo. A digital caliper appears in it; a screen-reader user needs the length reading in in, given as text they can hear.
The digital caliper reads 0.6265 in
